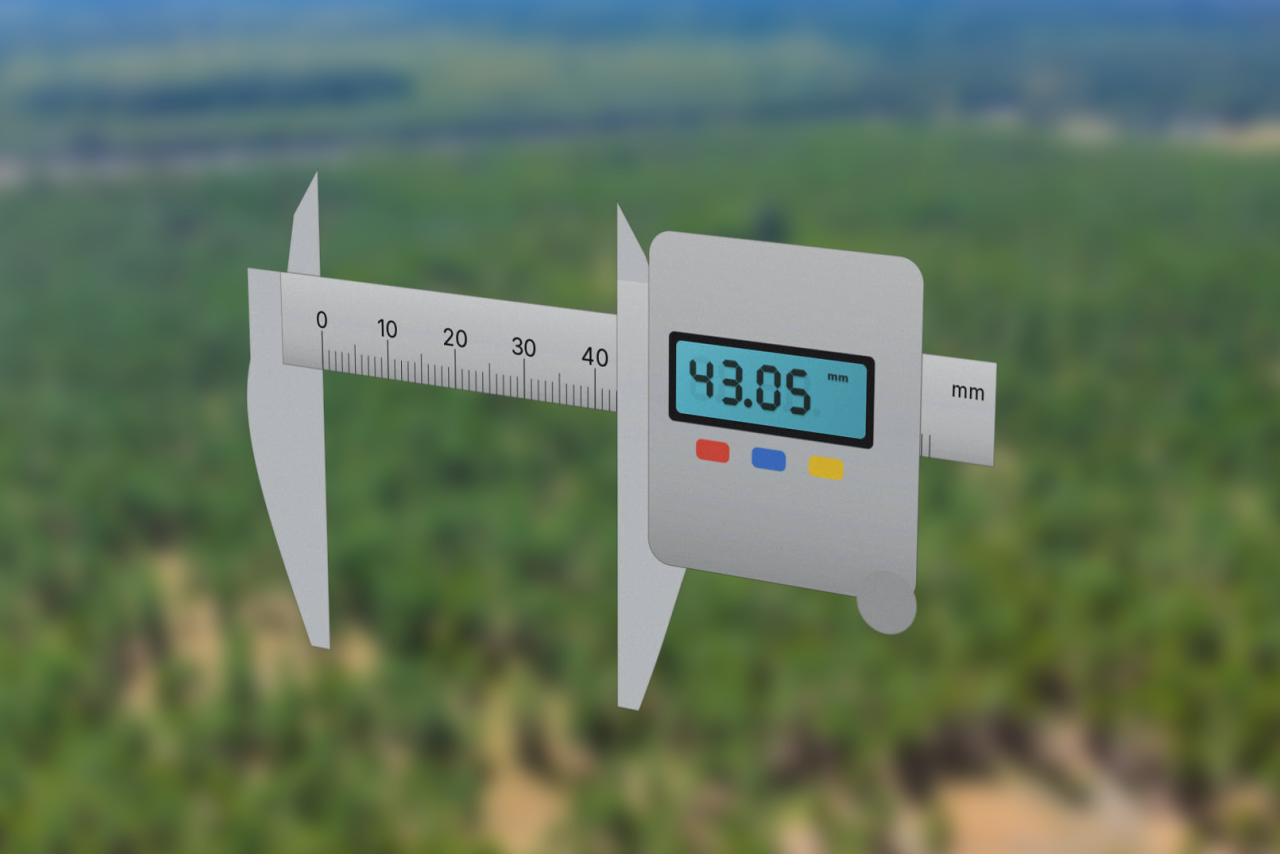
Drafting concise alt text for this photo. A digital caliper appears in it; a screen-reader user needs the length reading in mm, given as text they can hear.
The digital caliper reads 43.05 mm
